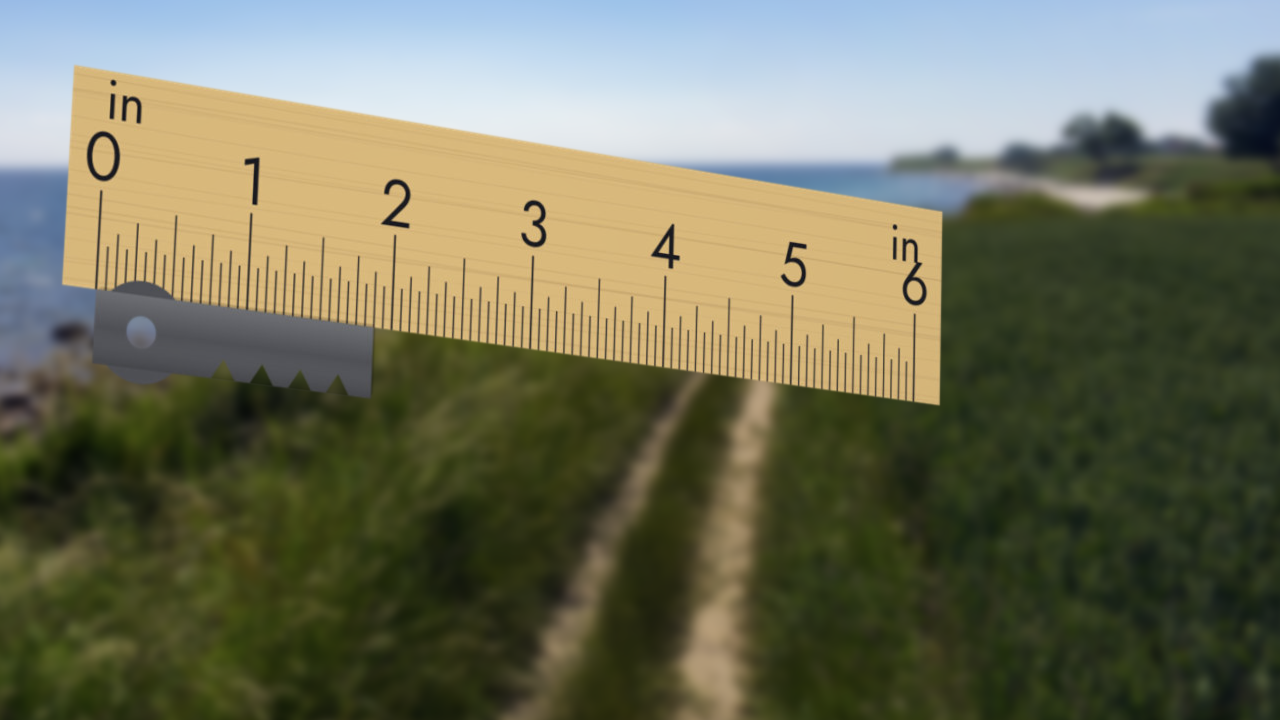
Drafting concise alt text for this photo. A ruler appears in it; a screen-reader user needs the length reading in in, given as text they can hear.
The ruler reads 1.875 in
